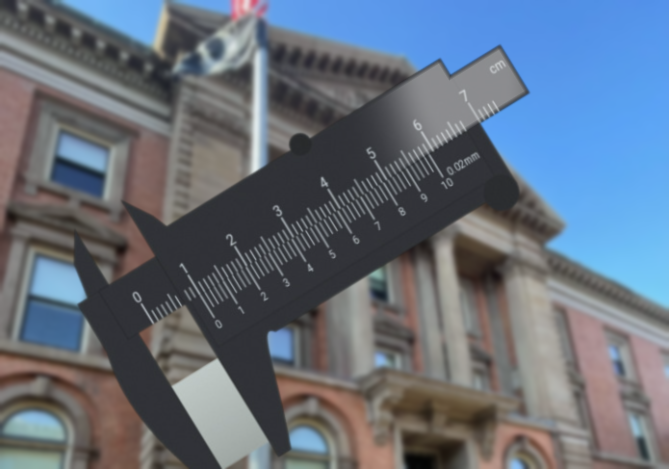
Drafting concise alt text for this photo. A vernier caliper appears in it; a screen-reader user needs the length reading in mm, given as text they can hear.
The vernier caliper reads 10.0 mm
